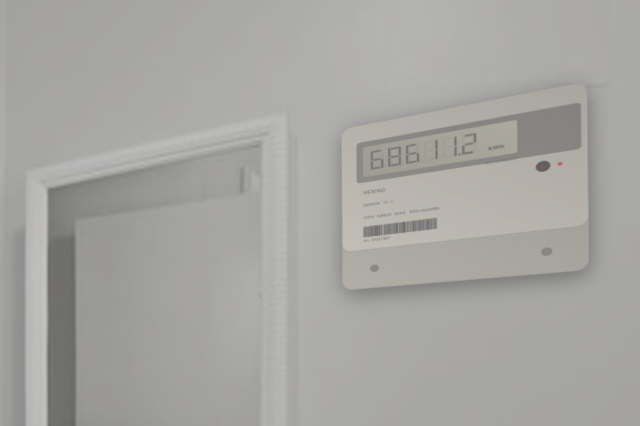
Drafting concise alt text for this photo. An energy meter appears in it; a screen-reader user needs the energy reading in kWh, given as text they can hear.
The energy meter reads 68611.2 kWh
